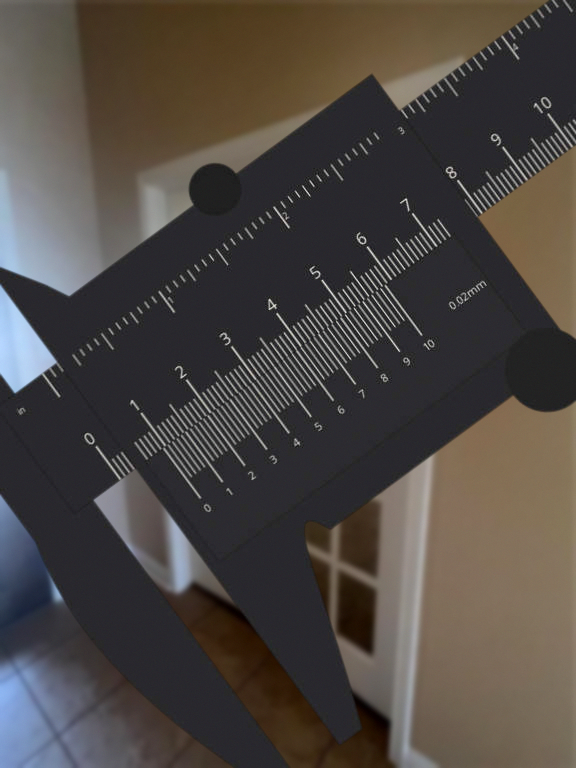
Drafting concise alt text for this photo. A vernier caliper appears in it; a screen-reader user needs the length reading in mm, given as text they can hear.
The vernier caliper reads 9.5 mm
